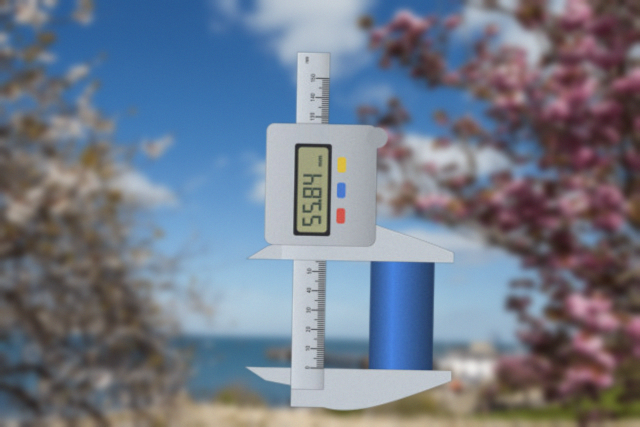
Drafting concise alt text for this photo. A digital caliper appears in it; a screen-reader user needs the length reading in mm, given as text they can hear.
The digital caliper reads 55.84 mm
